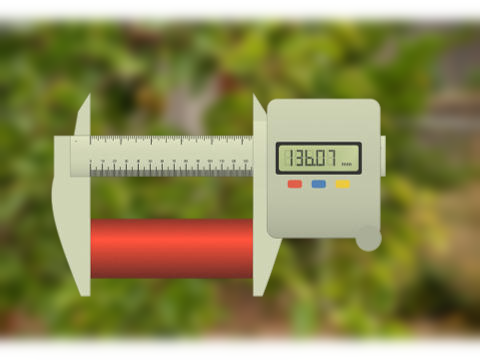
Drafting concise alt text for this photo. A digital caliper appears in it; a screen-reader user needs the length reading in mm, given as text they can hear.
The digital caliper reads 136.07 mm
